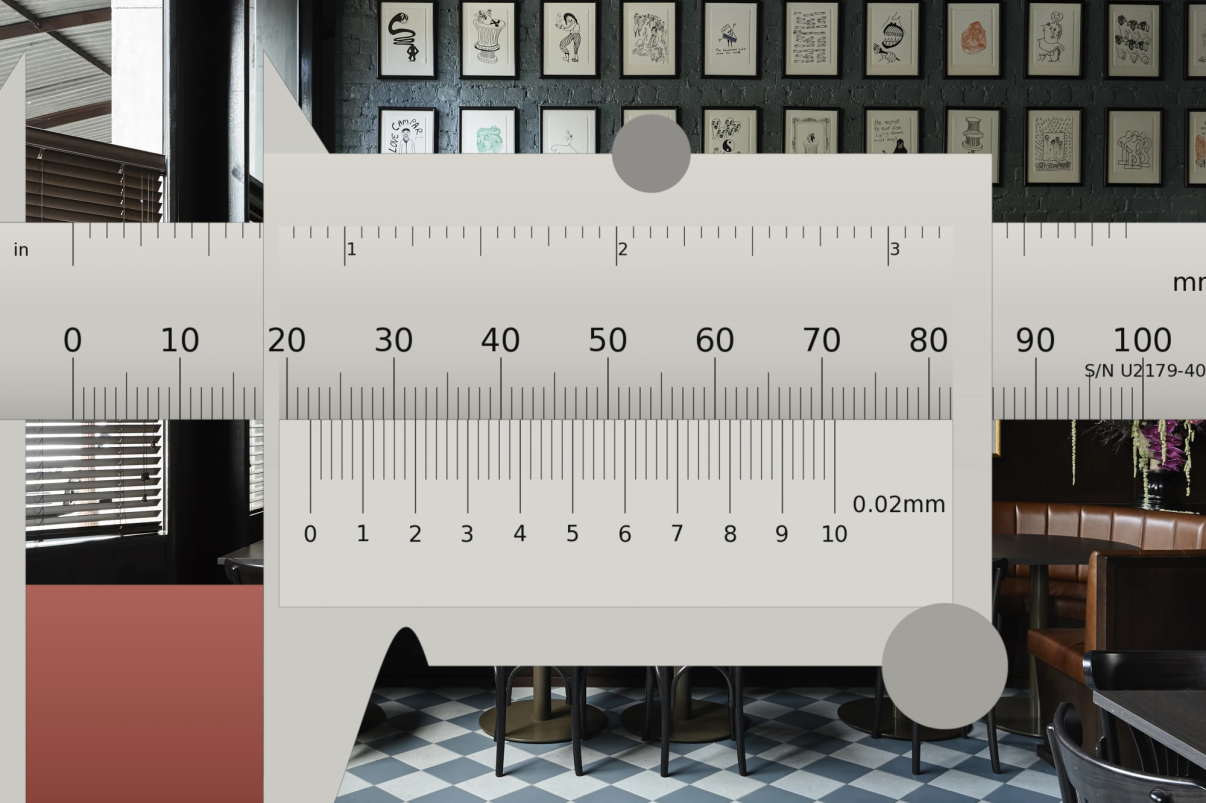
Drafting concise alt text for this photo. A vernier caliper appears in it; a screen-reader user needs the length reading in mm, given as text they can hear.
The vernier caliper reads 22.2 mm
